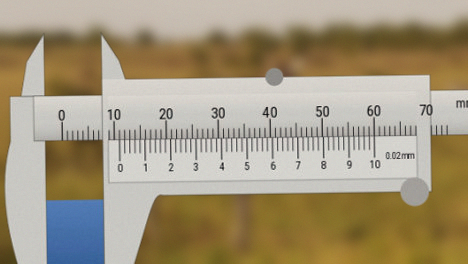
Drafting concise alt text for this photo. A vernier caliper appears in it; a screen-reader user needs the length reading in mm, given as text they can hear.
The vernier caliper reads 11.0 mm
